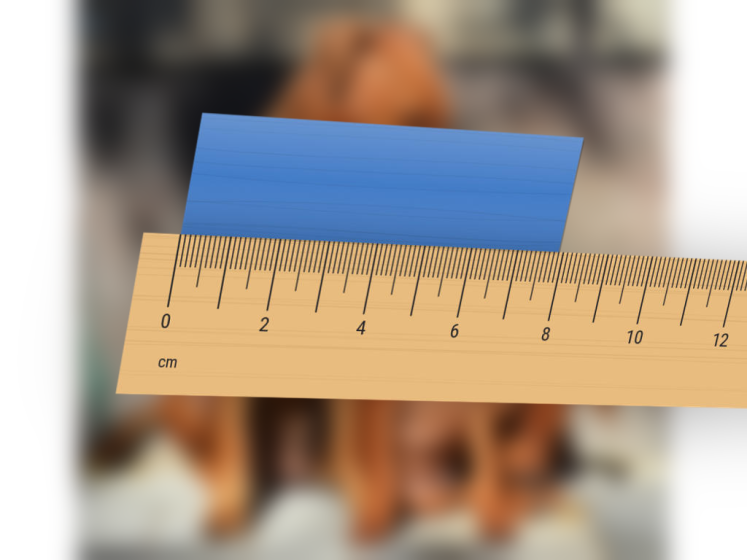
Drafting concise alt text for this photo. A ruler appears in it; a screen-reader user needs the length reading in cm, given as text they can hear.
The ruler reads 7.9 cm
